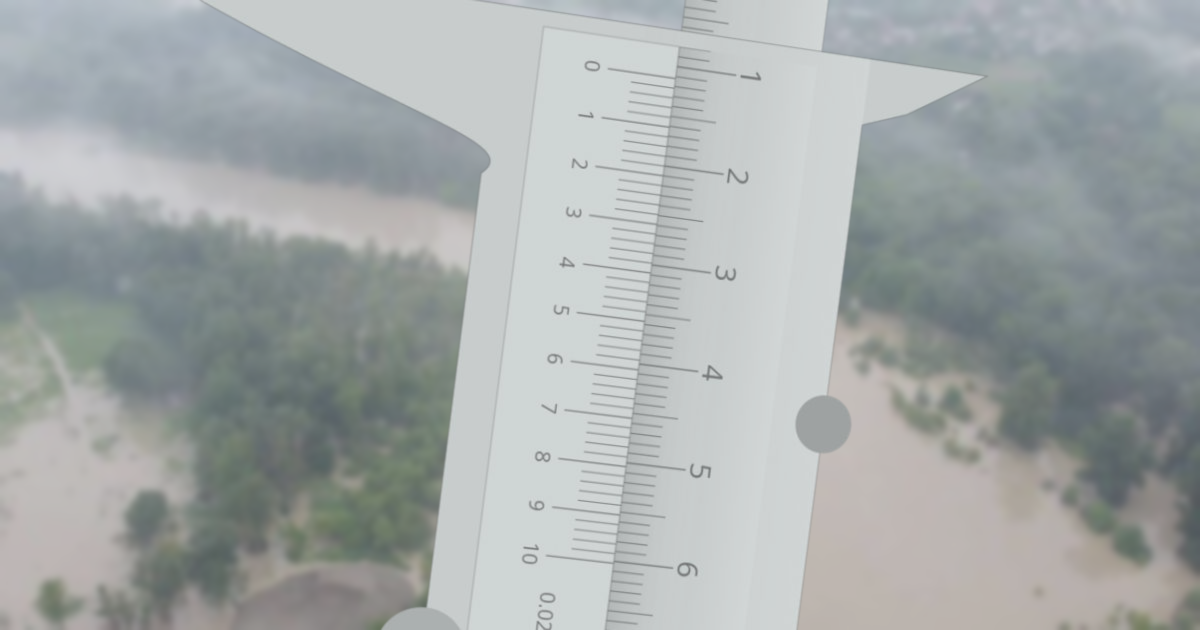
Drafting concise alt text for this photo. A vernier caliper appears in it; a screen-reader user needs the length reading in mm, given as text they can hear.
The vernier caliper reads 11.2 mm
